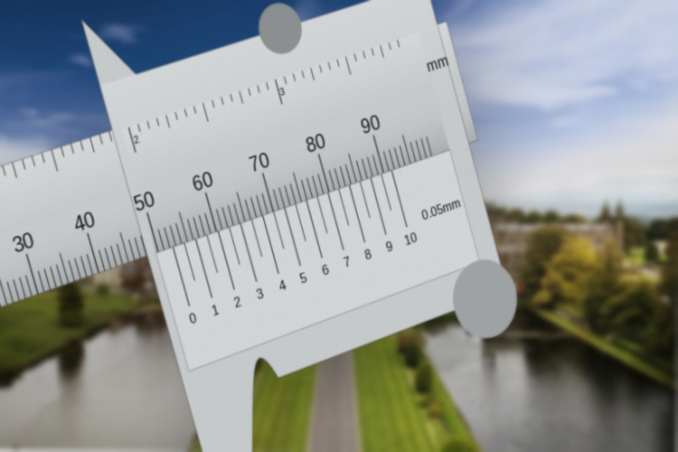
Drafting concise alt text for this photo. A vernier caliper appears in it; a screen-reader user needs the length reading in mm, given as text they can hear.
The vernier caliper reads 52.5 mm
